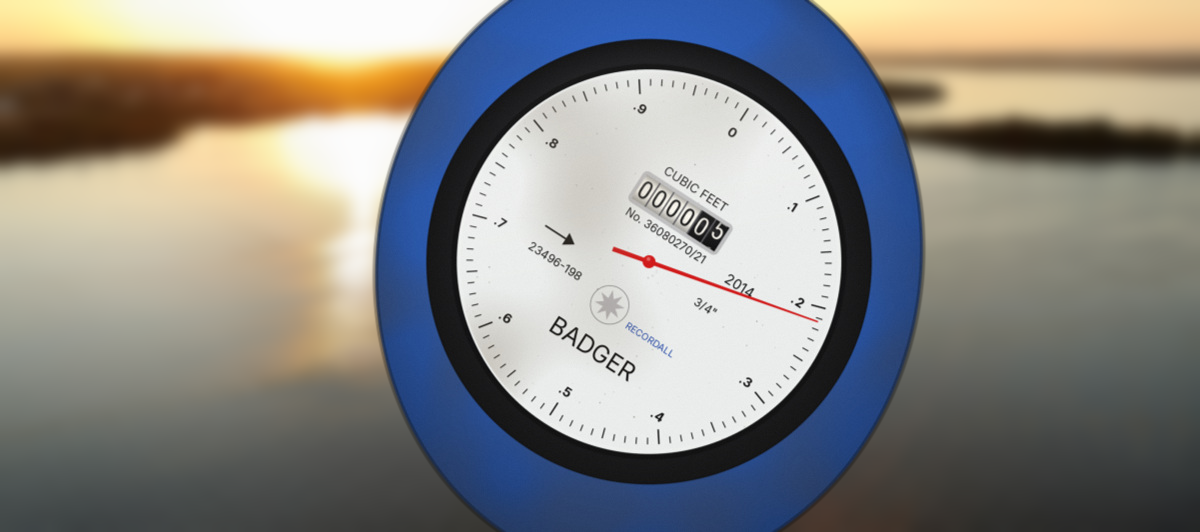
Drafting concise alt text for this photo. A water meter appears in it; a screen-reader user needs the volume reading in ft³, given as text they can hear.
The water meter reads 5.21 ft³
